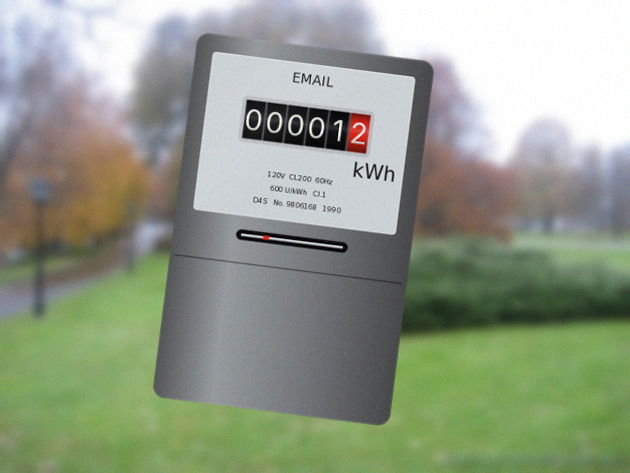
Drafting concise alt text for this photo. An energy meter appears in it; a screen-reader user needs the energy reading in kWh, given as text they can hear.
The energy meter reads 1.2 kWh
